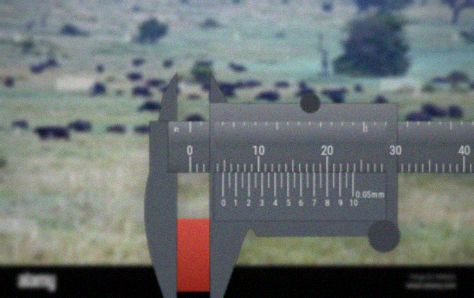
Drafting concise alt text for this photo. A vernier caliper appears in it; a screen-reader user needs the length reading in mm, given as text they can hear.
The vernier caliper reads 4.8 mm
